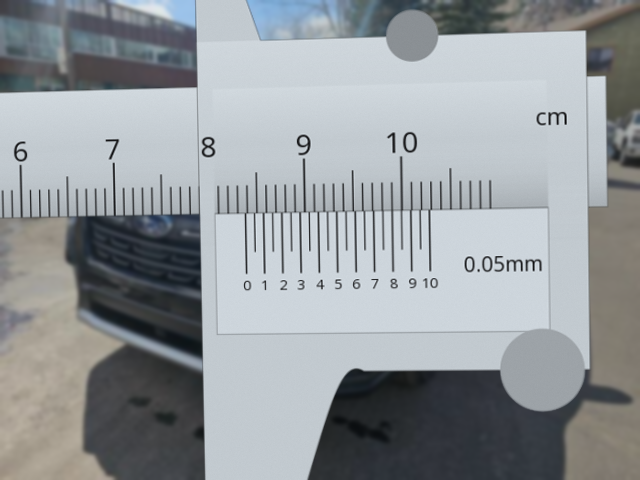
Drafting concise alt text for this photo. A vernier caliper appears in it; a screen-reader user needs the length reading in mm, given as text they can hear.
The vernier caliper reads 83.8 mm
